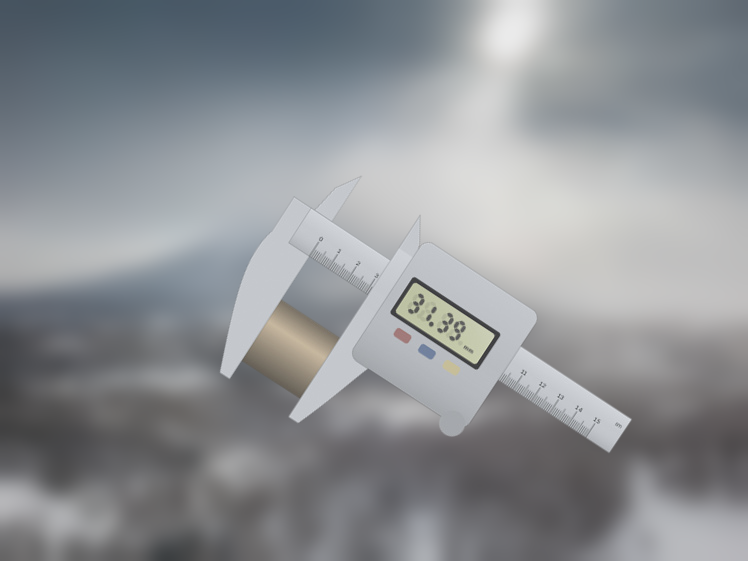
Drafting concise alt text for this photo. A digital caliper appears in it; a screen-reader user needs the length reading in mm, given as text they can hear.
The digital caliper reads 31.39 mm
